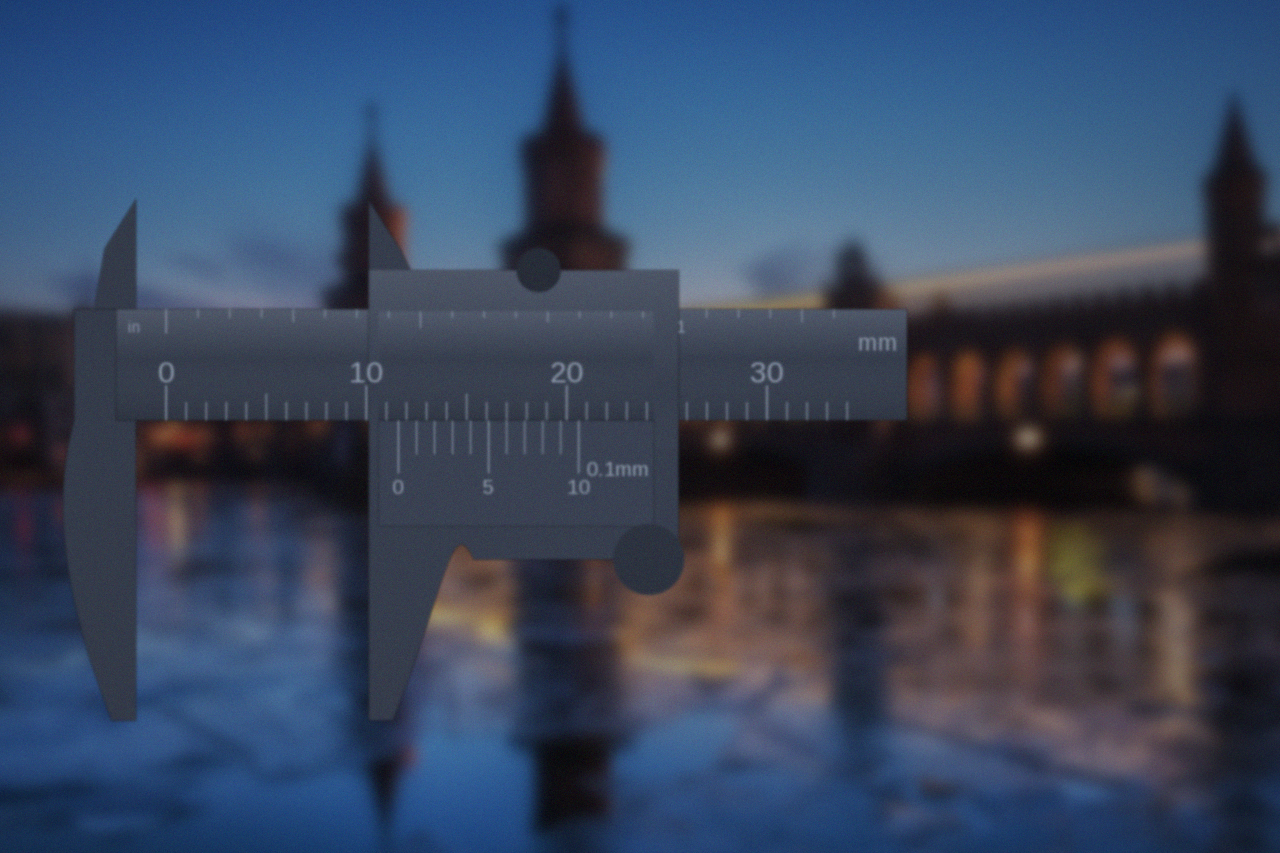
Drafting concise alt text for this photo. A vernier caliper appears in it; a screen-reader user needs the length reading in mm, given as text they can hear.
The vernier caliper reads 11.6 mm
